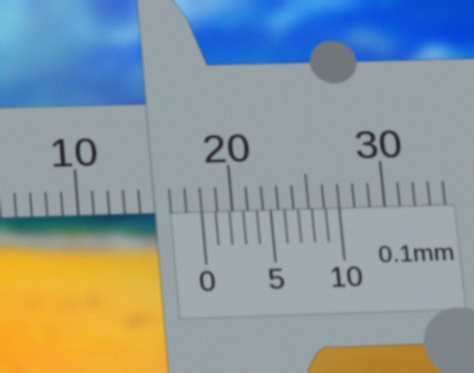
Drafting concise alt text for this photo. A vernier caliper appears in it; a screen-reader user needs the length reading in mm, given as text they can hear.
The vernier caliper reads 18.0 mm
